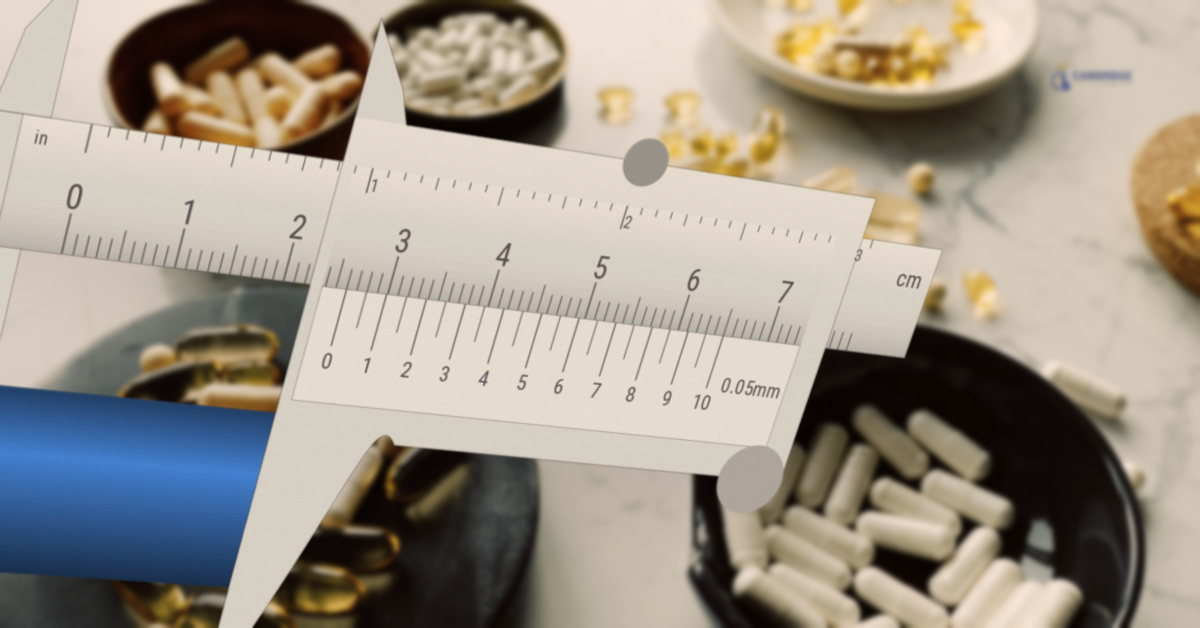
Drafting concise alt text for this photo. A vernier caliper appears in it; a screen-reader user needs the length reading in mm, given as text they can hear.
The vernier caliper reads 26.0 mm
